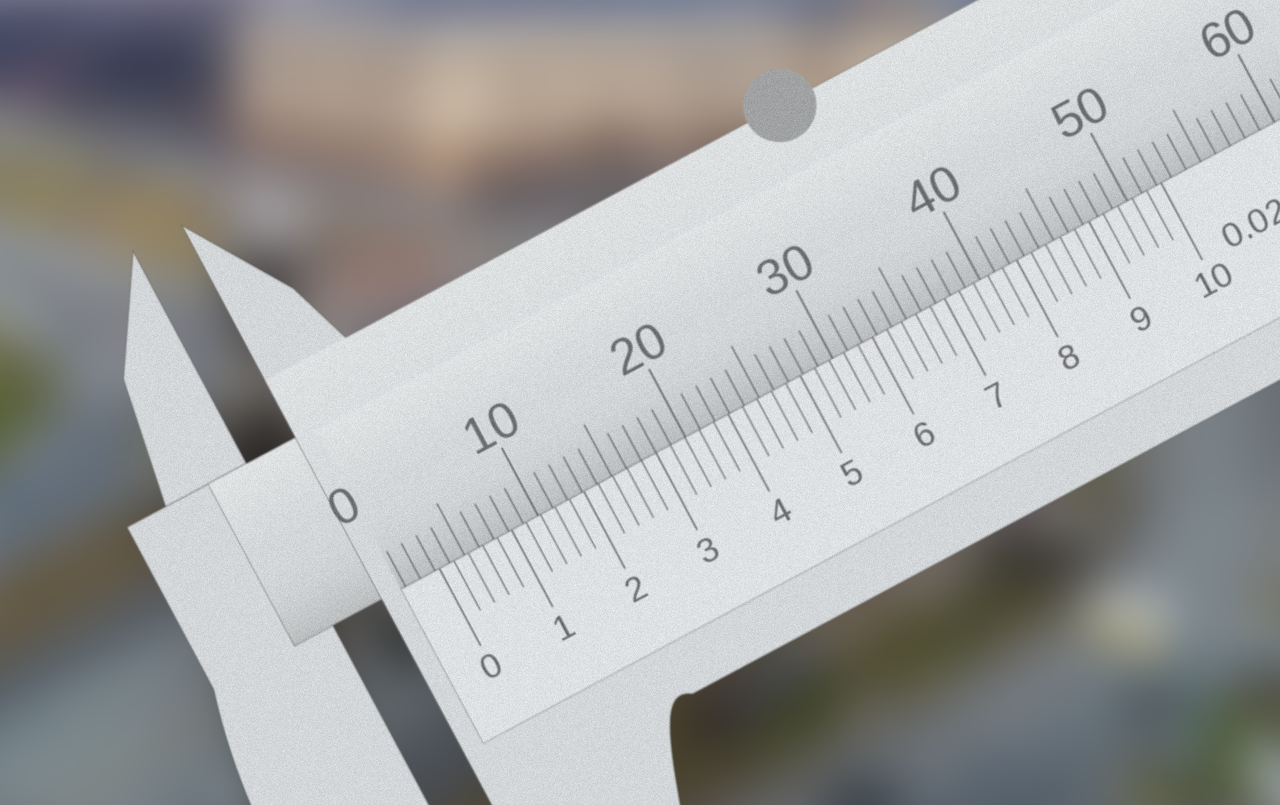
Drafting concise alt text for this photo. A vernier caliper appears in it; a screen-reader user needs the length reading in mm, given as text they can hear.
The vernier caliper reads 3.3 mm
